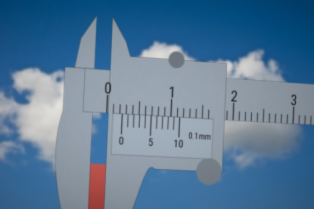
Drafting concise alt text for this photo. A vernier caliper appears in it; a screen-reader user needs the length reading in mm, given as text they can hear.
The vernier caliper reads 2.4 mm
